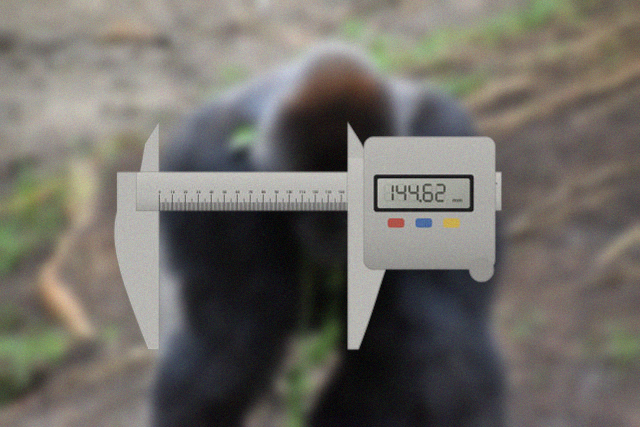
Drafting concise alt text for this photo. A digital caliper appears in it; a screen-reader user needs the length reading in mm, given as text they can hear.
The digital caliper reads 144.62 mm
